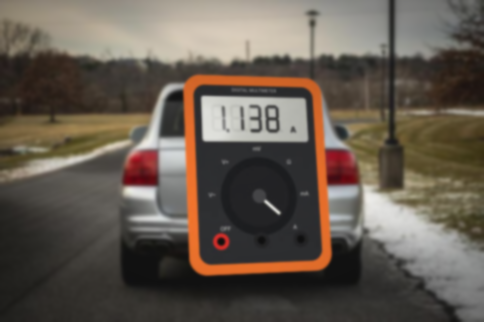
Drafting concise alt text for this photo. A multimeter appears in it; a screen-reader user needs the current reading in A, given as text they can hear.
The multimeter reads 1.138 A
